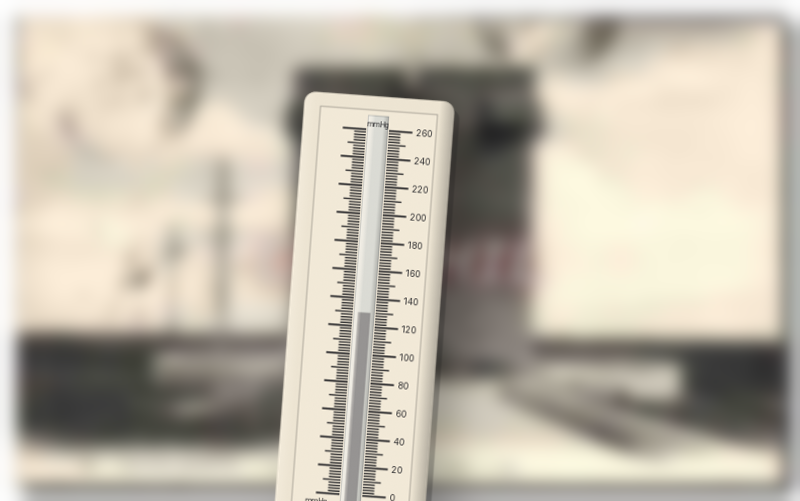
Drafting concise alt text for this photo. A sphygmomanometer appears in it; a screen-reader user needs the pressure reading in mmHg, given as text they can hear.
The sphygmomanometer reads 130 mmHg
